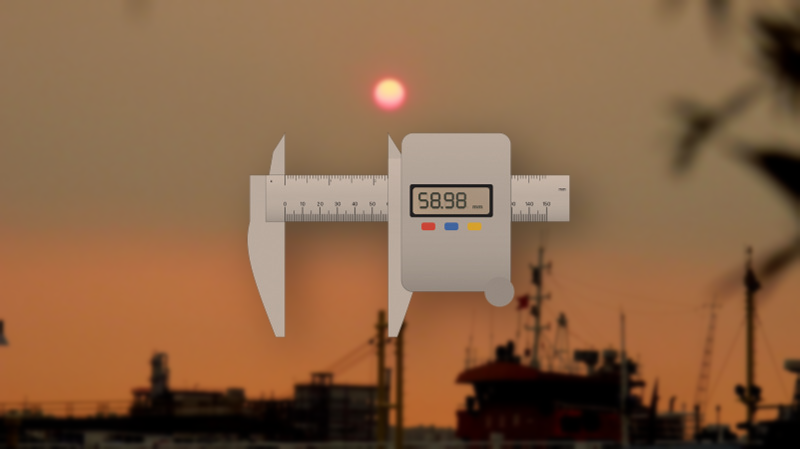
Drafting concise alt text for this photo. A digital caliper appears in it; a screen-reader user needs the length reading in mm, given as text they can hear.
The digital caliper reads 58.98 mm
